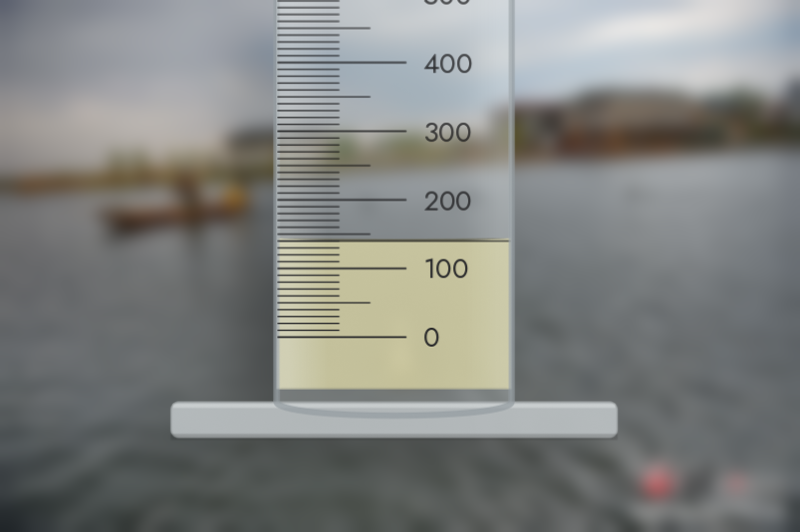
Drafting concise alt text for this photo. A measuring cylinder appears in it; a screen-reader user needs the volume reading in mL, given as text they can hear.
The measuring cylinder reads 140 mL
